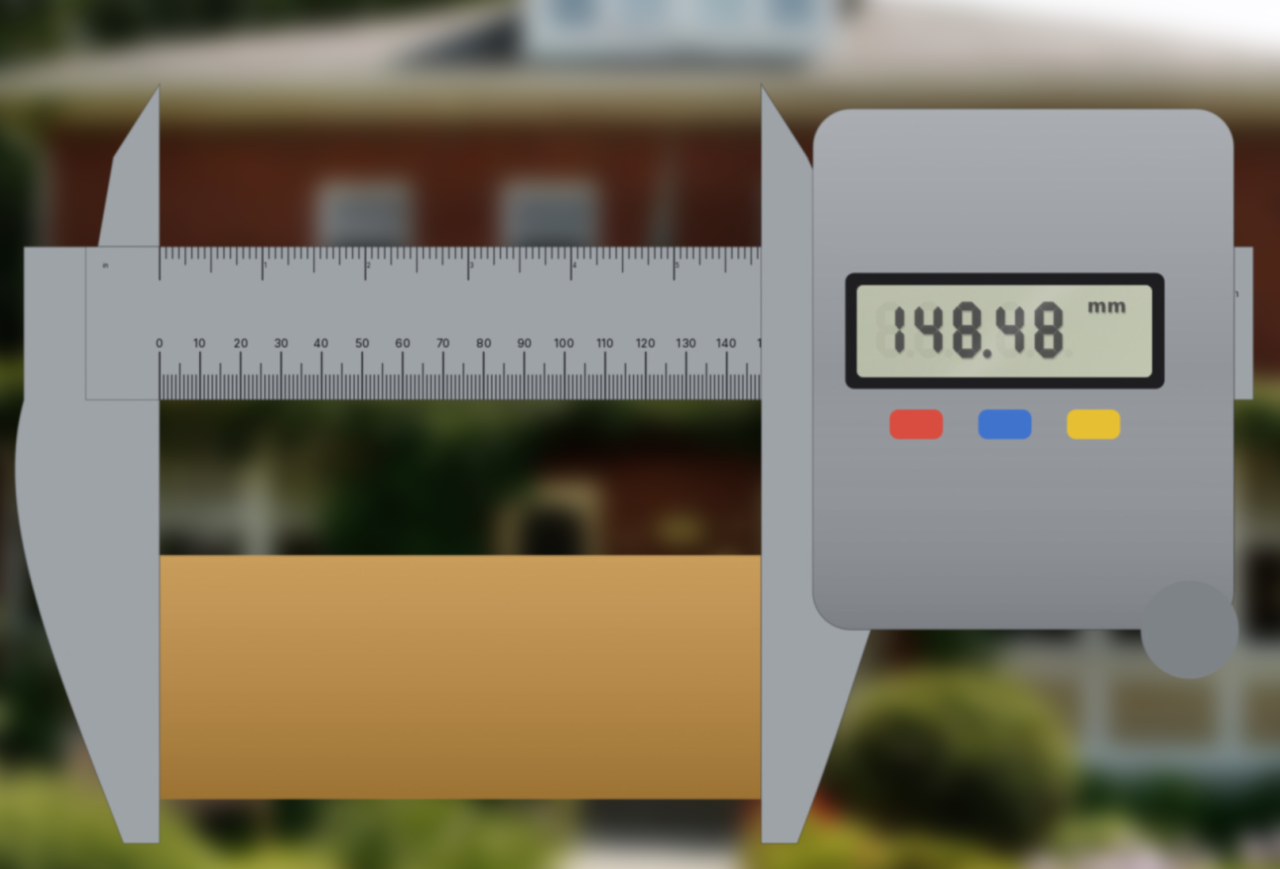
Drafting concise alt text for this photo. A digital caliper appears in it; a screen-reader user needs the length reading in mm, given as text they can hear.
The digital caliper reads 148.48 mm
